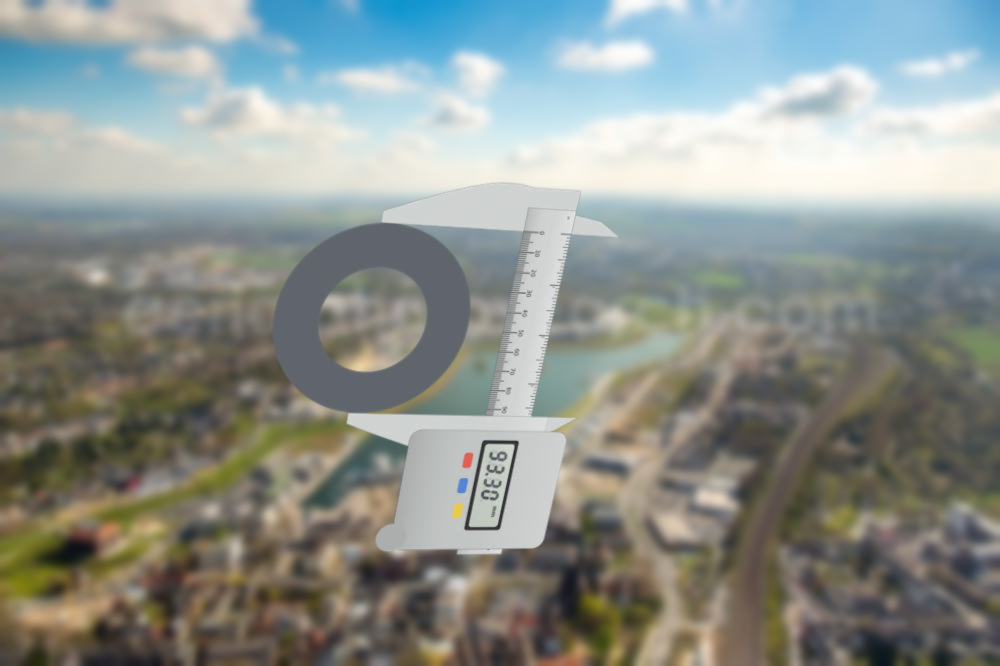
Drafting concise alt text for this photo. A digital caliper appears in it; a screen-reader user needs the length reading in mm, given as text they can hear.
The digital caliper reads 93.30 mm
